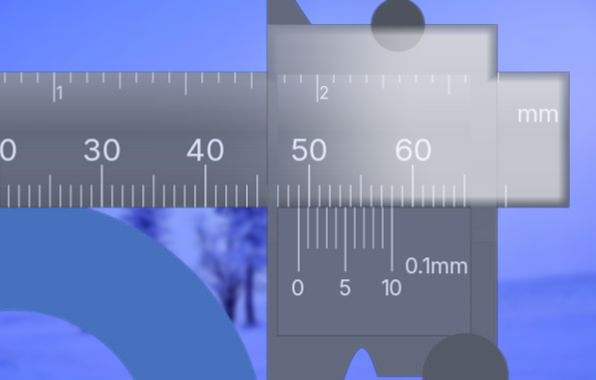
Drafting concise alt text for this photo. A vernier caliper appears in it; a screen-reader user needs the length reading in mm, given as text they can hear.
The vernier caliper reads 49.0 mm
